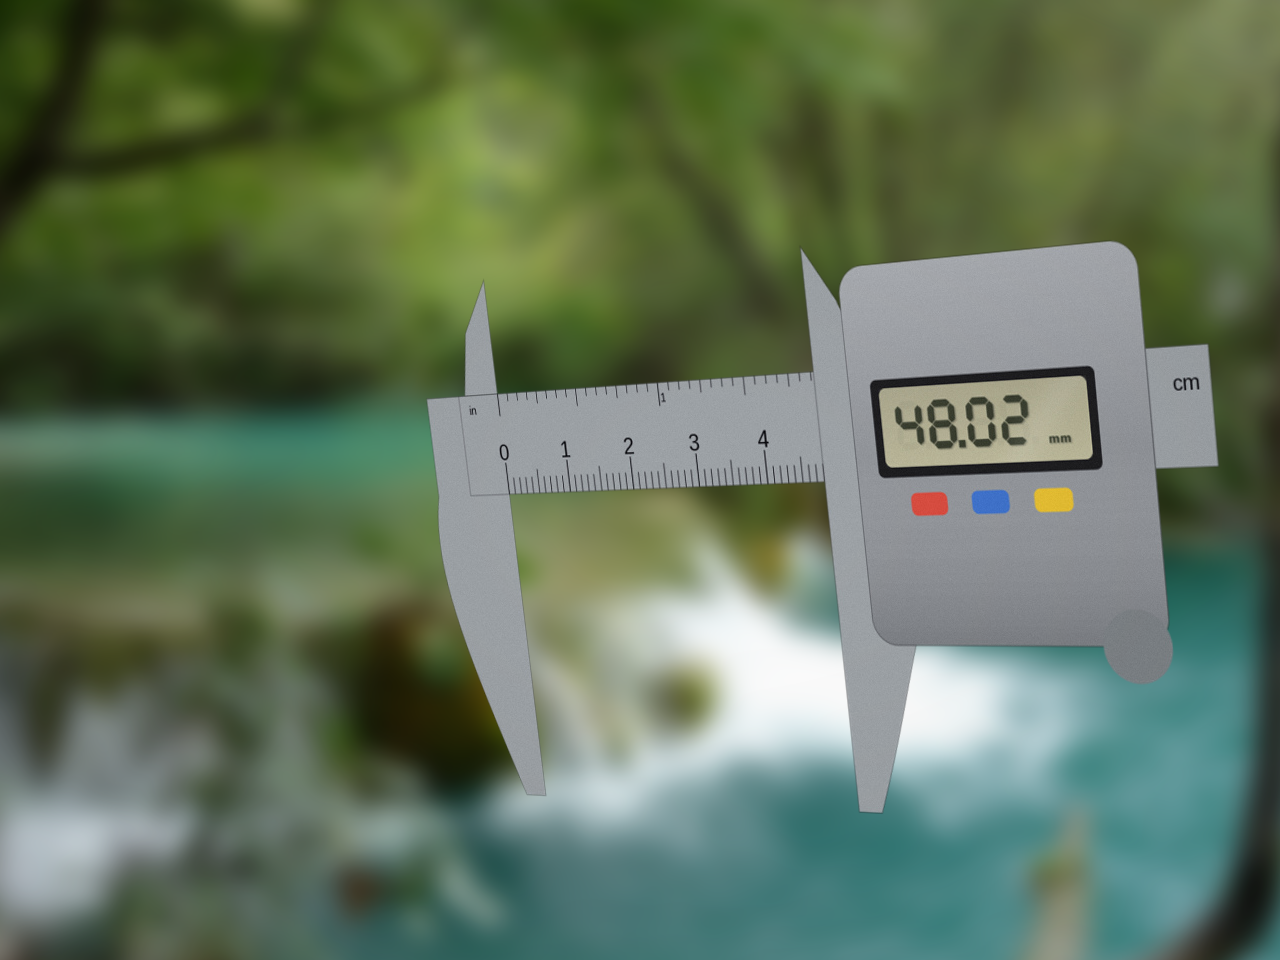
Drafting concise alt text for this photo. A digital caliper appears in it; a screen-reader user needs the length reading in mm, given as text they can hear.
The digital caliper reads 48.02 mm
